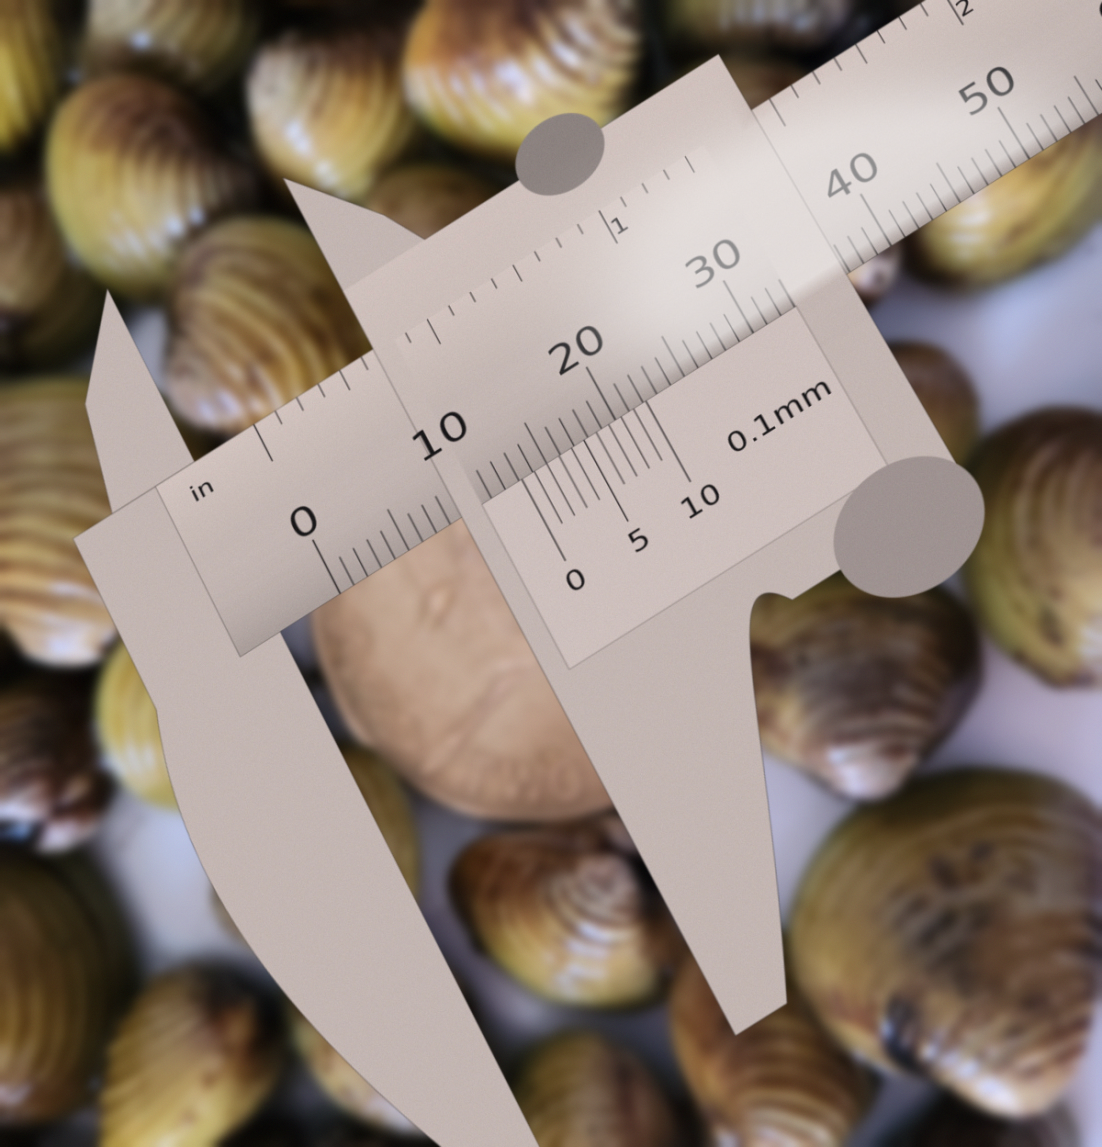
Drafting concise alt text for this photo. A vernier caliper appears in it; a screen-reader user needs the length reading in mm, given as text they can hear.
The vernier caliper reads 13.2 mm
